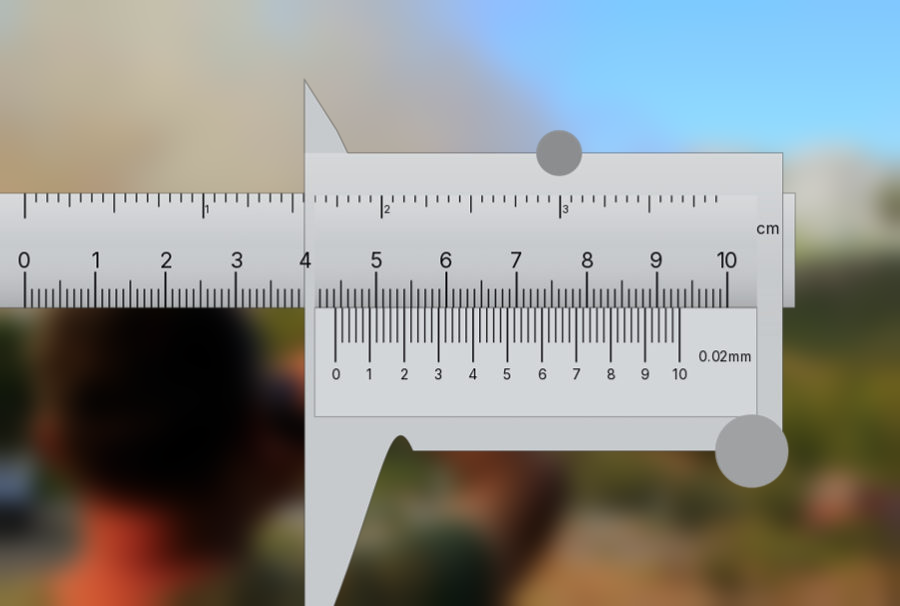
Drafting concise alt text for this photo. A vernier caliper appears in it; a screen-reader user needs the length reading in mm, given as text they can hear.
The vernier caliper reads 44.2 mm
